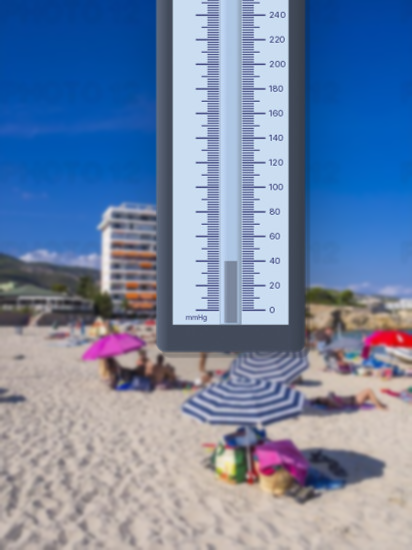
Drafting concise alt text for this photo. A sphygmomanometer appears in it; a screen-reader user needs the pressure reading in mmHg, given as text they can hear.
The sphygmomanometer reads 40 mmHg
